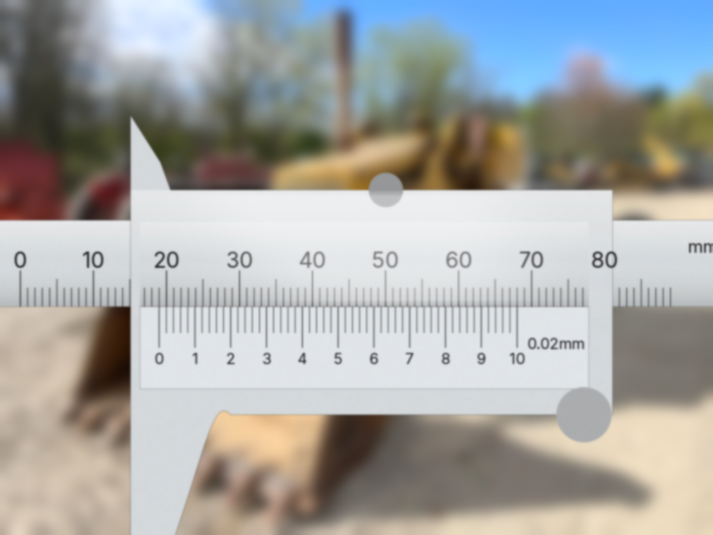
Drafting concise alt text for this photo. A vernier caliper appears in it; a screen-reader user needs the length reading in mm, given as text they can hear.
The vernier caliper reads 19.0 mm
